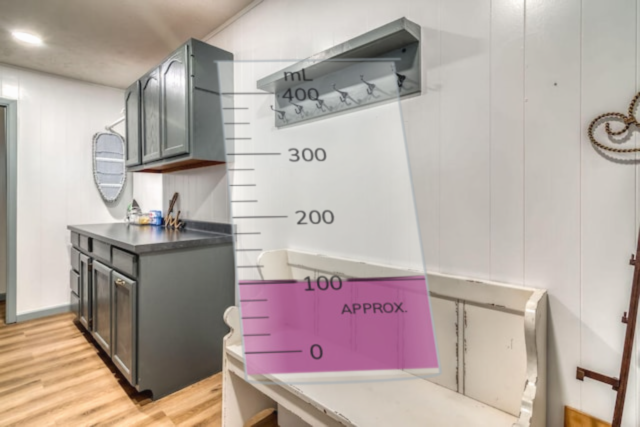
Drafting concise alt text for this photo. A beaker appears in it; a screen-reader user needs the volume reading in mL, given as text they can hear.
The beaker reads 100 mL
